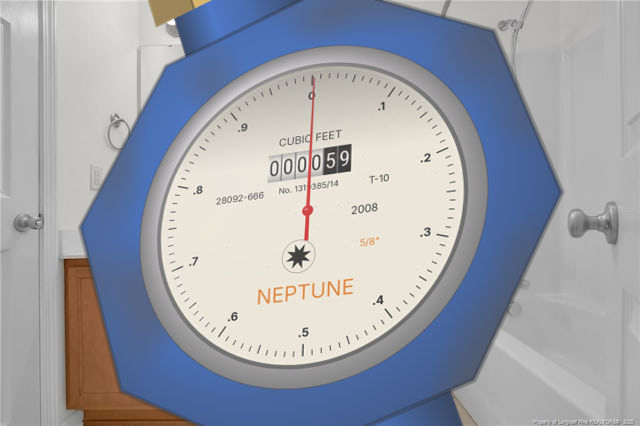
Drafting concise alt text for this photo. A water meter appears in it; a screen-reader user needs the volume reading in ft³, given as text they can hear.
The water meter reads 59.00 ft³
